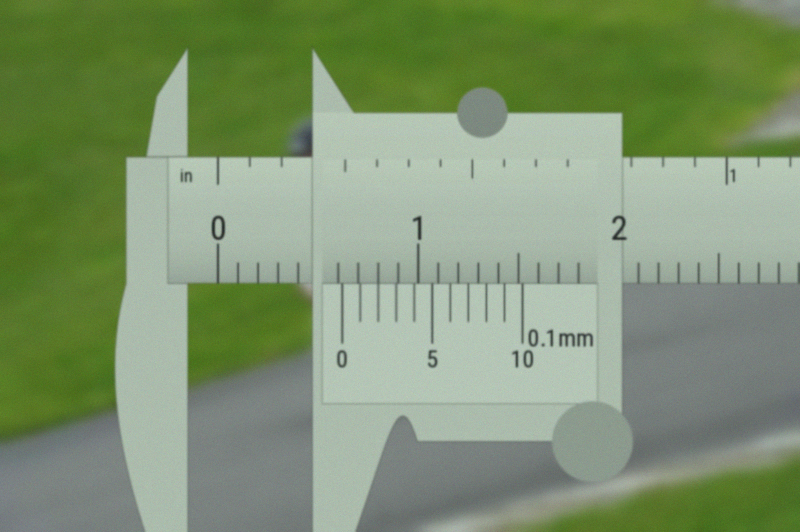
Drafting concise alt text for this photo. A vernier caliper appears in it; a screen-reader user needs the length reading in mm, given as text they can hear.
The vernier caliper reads 6.2 mm
